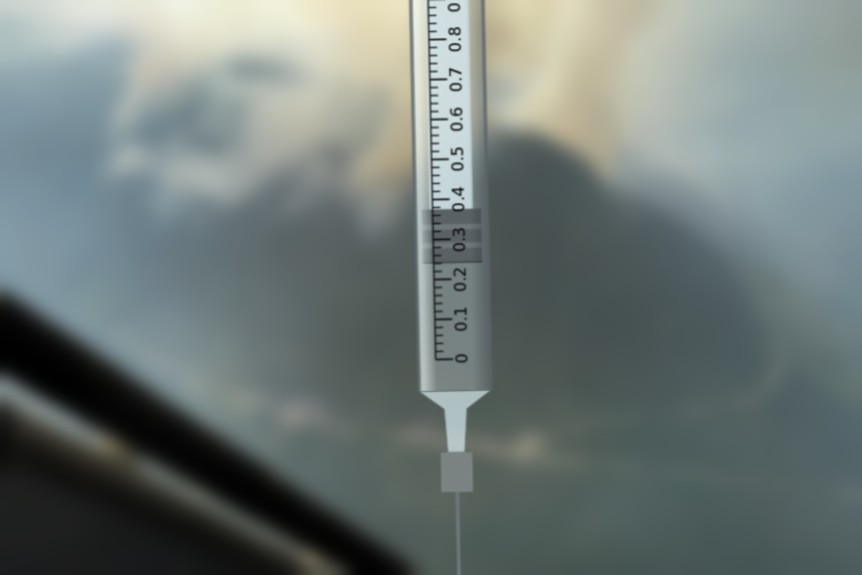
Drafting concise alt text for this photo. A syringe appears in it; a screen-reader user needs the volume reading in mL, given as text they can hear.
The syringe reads 0.24 mL
